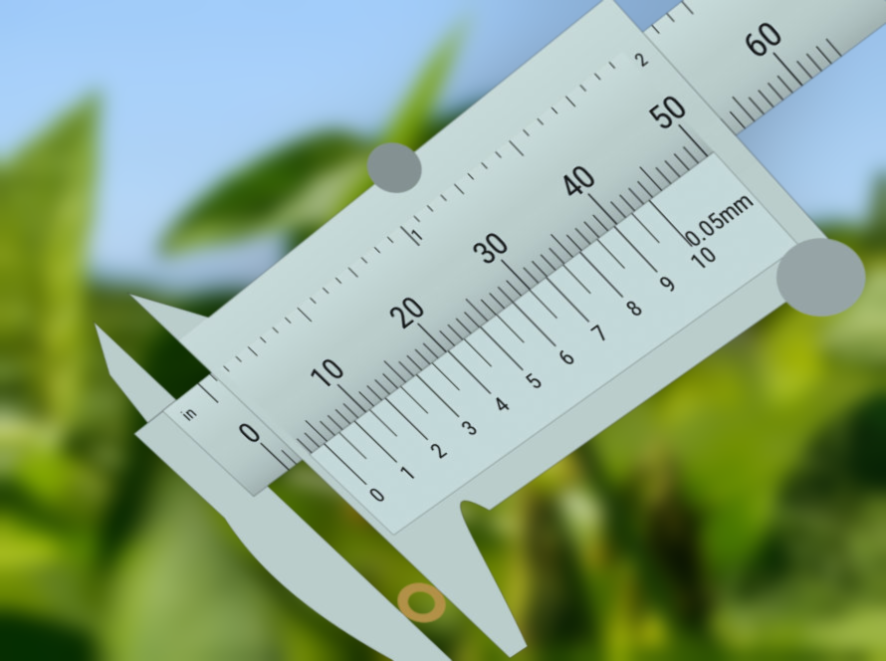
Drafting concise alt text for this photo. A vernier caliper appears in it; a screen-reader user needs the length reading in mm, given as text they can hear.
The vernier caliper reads 4.6 mm
